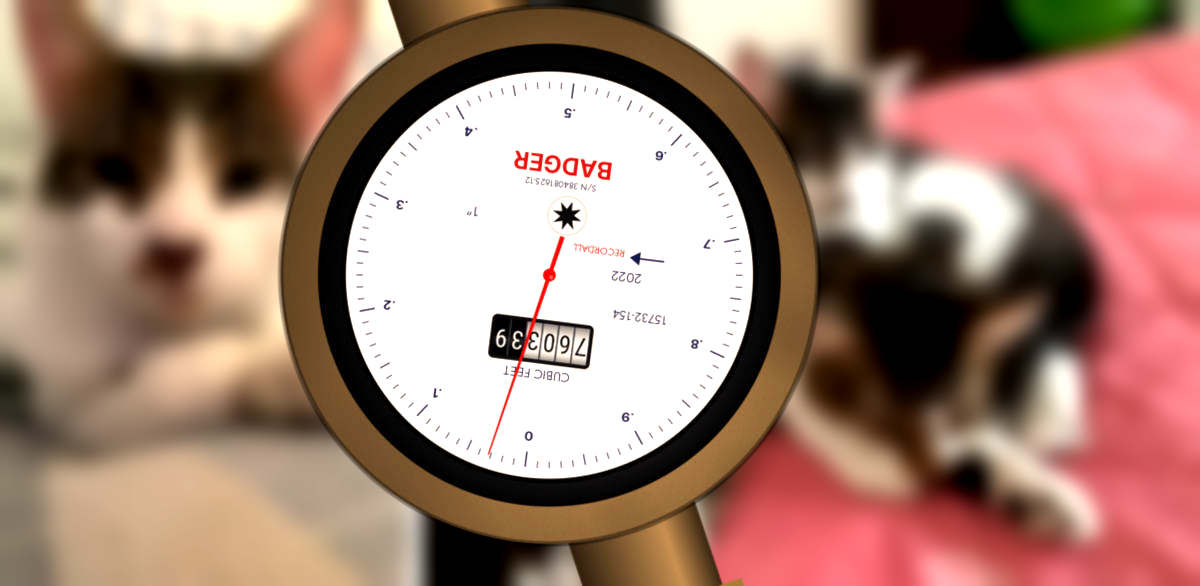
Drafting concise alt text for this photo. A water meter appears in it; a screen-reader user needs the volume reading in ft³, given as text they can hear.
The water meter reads 760339.03 ft³
